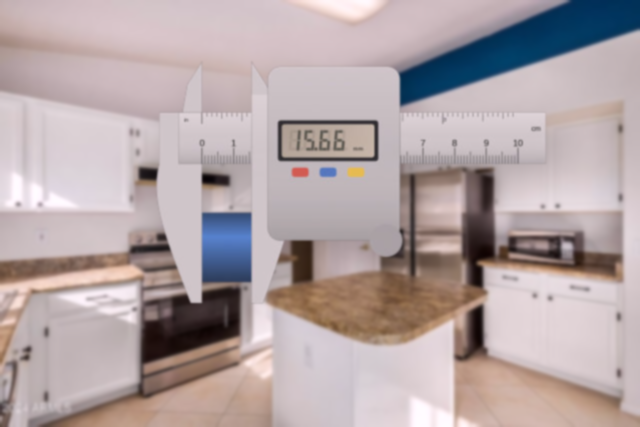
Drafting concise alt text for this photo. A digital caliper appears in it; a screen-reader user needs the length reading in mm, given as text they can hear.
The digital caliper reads 15.66 mm
